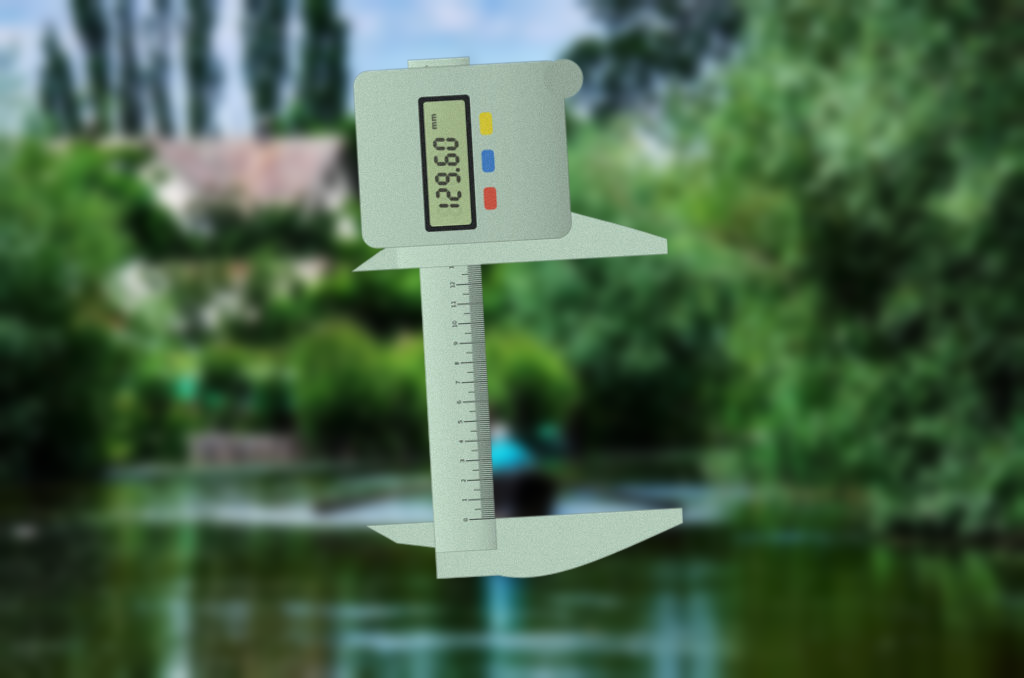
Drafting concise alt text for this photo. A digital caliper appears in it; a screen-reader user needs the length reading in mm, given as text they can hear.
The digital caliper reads 129.60 mm
